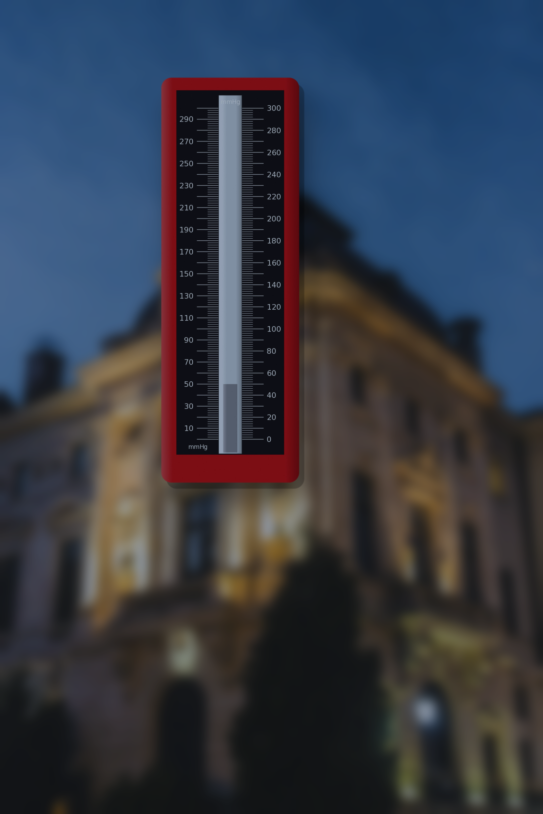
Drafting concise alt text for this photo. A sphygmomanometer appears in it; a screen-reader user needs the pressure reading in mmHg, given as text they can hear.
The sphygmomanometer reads 50 mmHg
